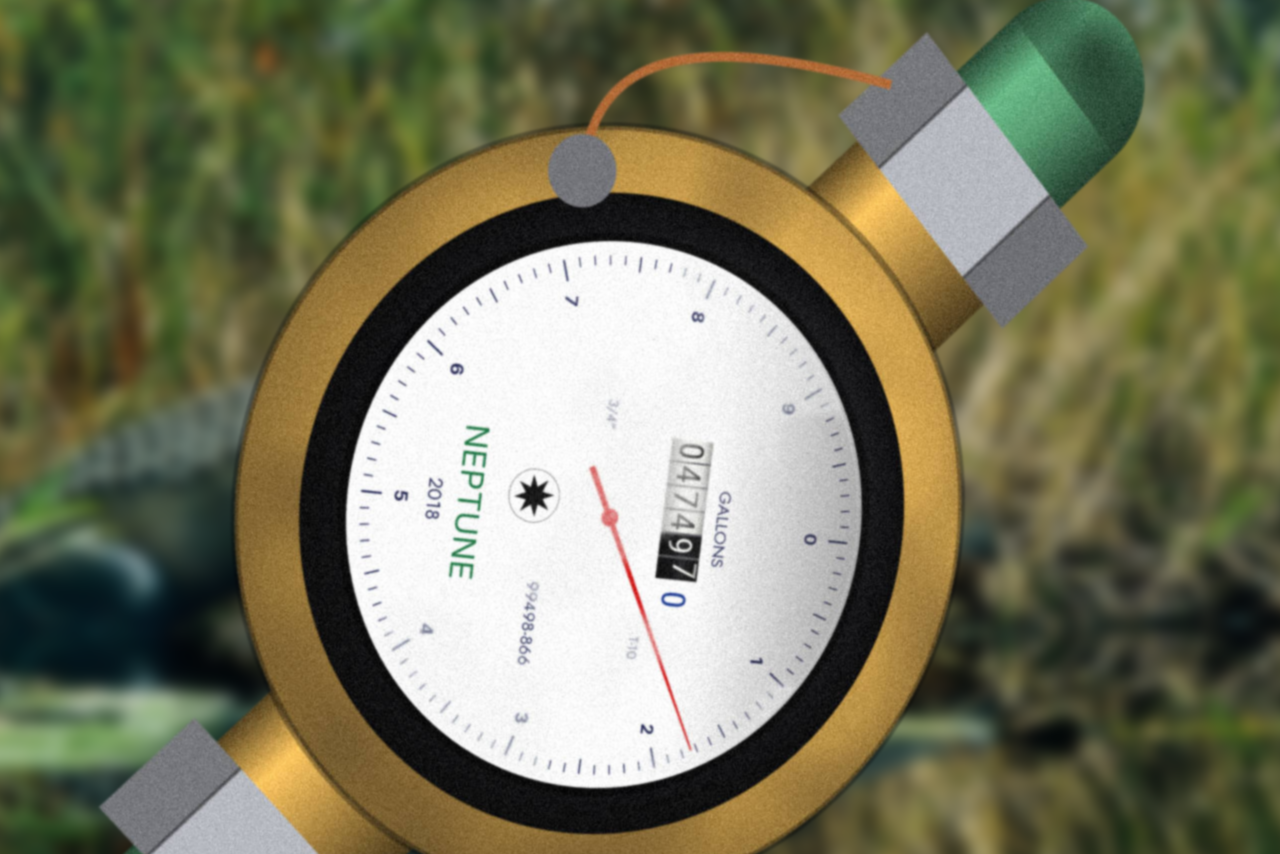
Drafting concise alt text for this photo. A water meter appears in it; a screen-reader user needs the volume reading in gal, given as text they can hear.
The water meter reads 474971.7 gal
